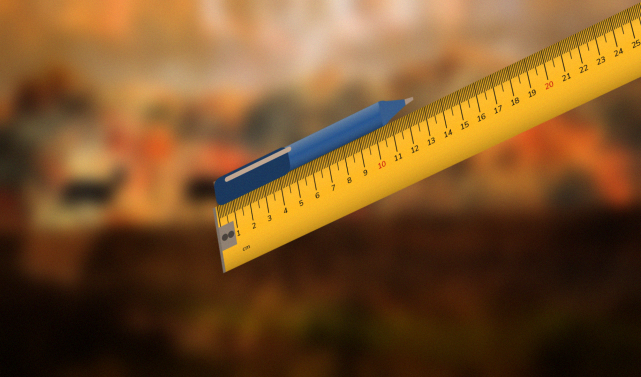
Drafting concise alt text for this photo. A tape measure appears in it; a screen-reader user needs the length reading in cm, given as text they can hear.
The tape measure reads 12.5 cm
